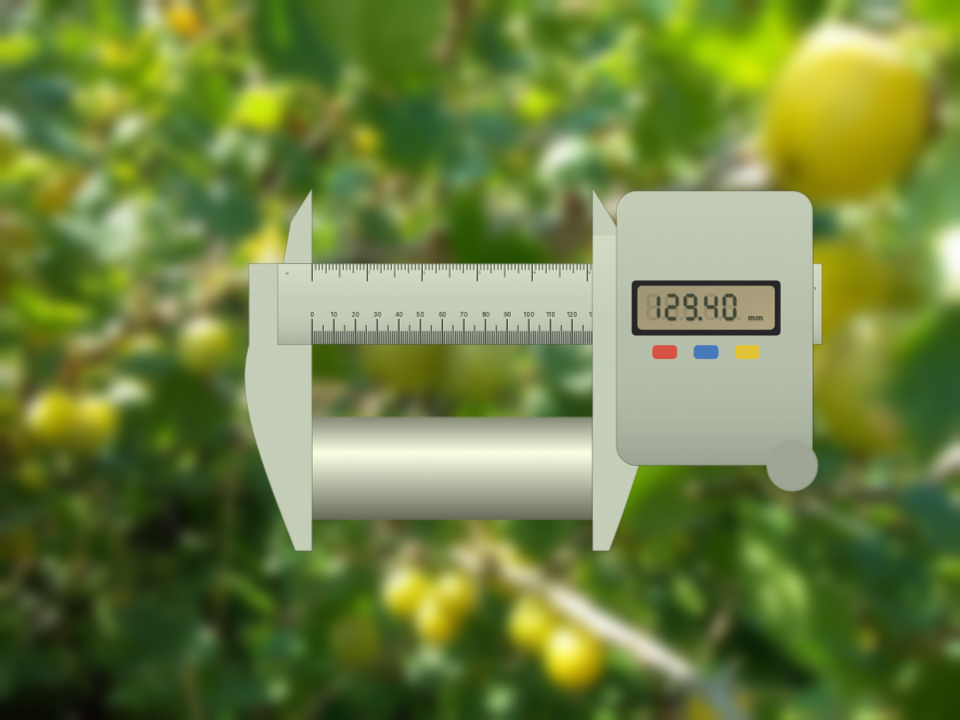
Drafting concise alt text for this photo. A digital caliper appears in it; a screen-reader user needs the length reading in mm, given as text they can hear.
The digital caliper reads 129.40 mm
